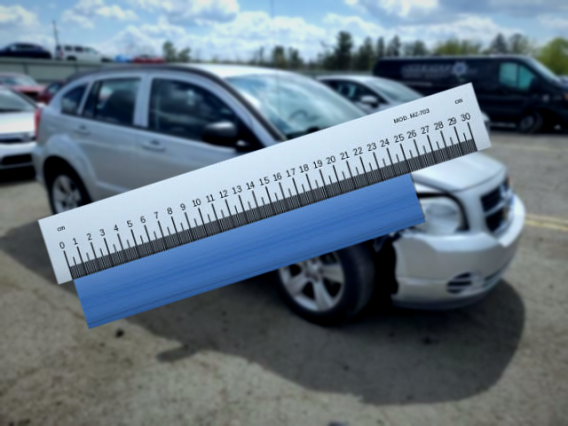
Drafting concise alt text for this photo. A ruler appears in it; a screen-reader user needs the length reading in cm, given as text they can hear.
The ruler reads 25 cm
